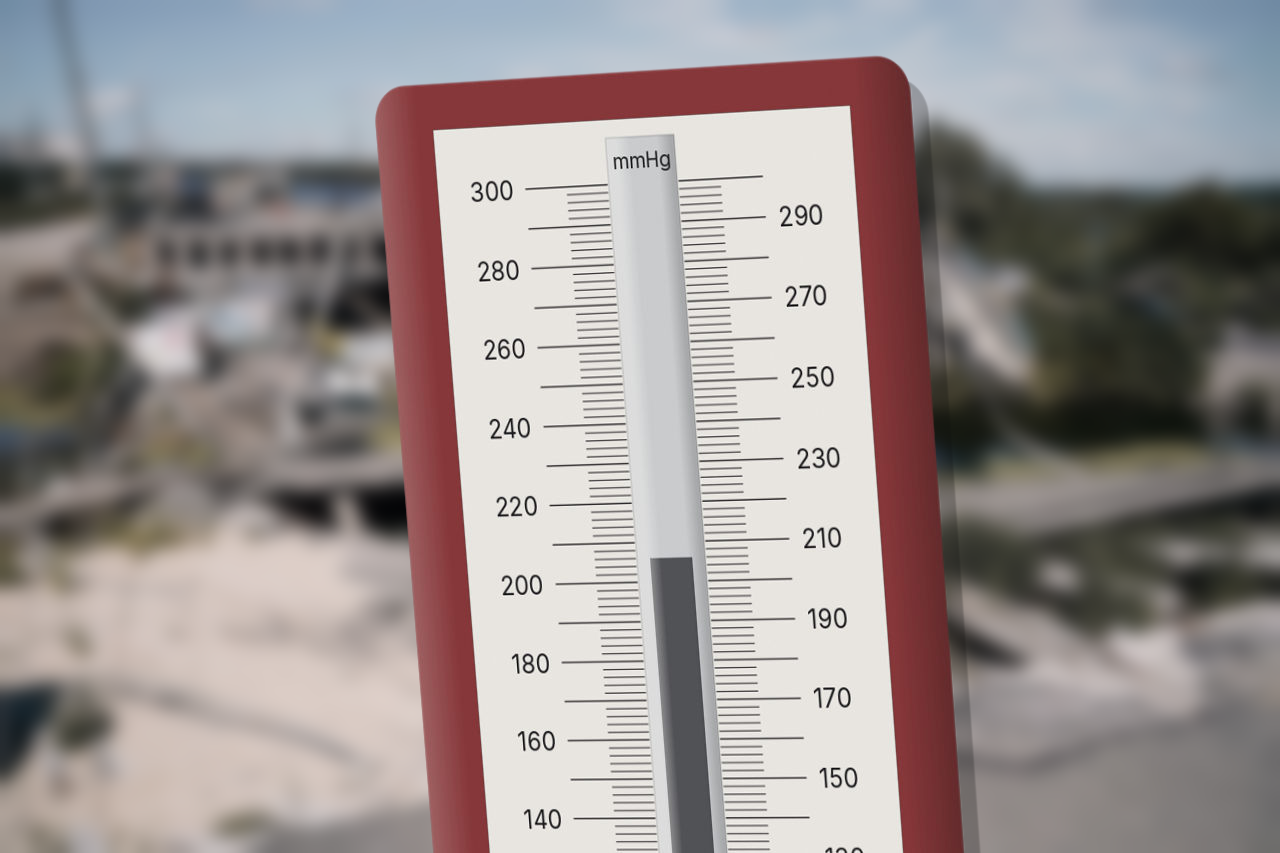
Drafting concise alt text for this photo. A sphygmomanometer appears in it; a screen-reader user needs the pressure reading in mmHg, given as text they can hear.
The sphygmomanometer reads 206 mmHg
